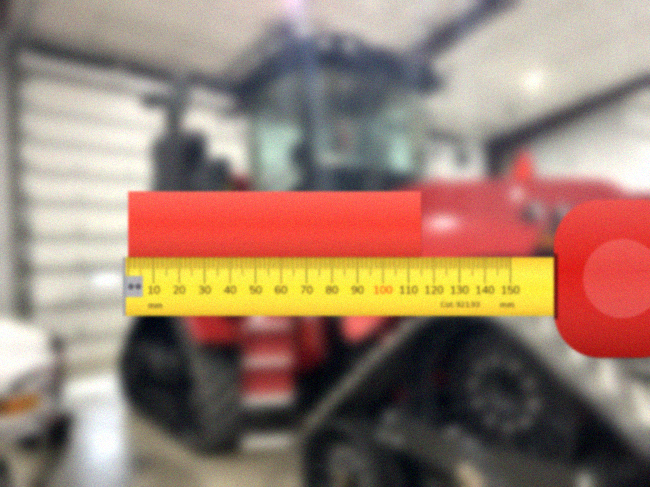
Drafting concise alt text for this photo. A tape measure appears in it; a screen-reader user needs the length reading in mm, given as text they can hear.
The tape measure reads 115 mm
